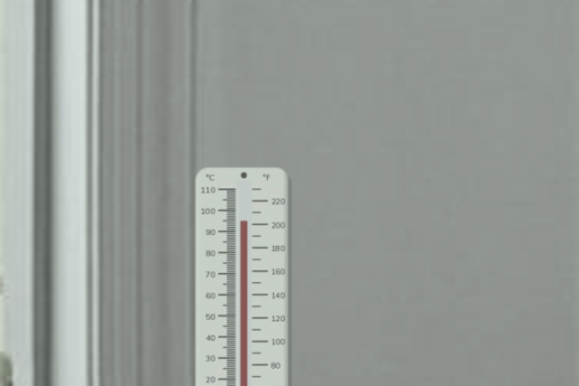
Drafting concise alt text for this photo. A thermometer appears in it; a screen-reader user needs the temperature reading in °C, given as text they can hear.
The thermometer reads 95 °C
